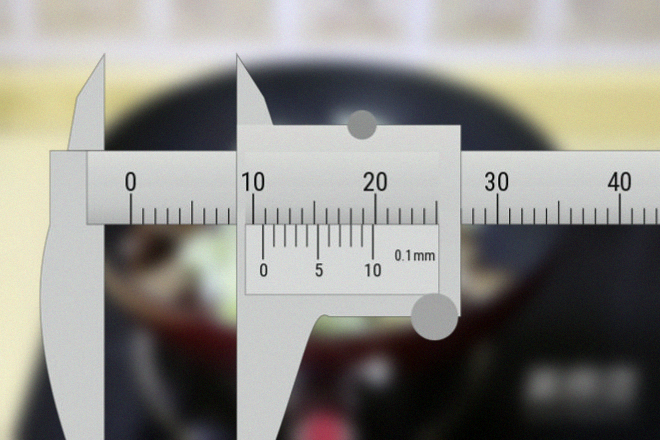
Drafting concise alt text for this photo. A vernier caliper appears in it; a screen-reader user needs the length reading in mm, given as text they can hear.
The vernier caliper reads 10.8 mm
